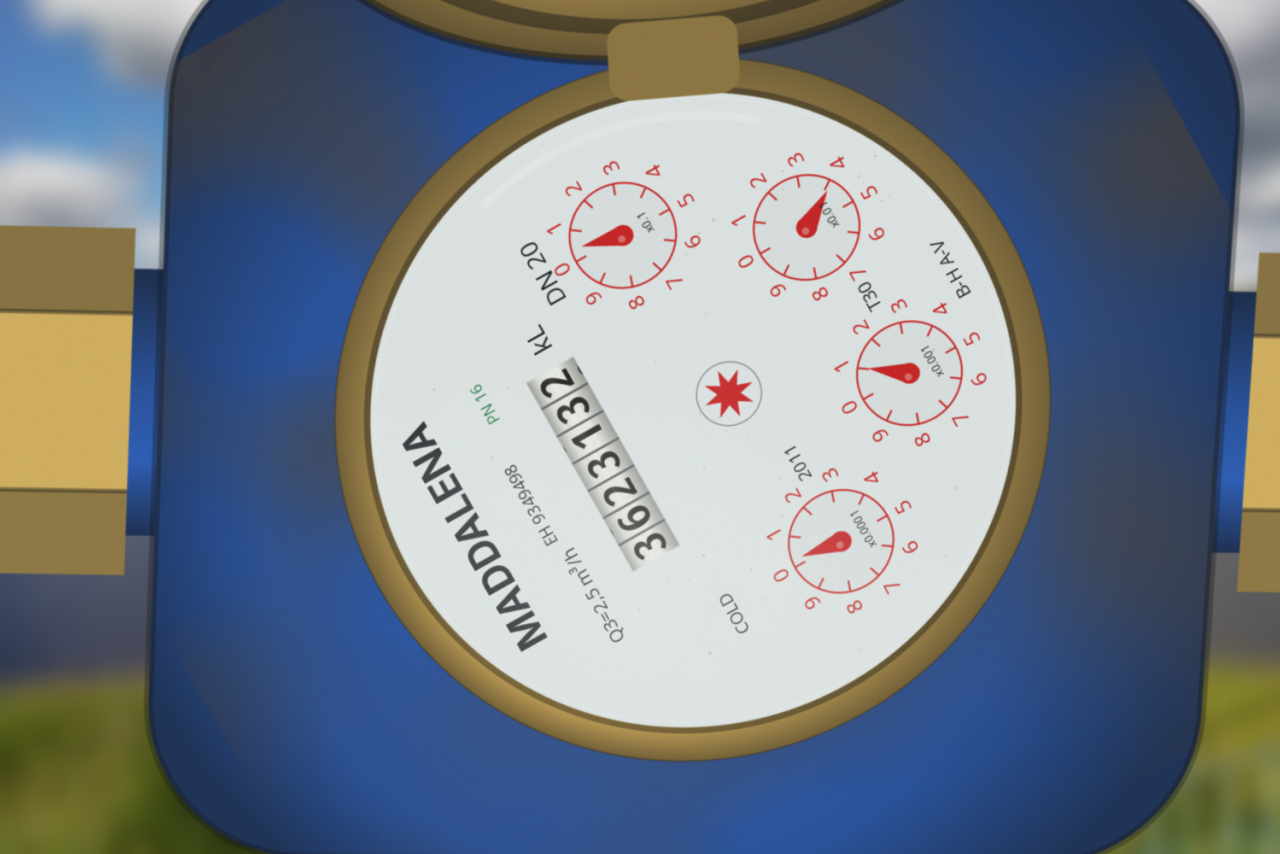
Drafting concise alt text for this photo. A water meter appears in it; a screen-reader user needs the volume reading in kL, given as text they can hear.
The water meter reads 3623132.0410 kL
